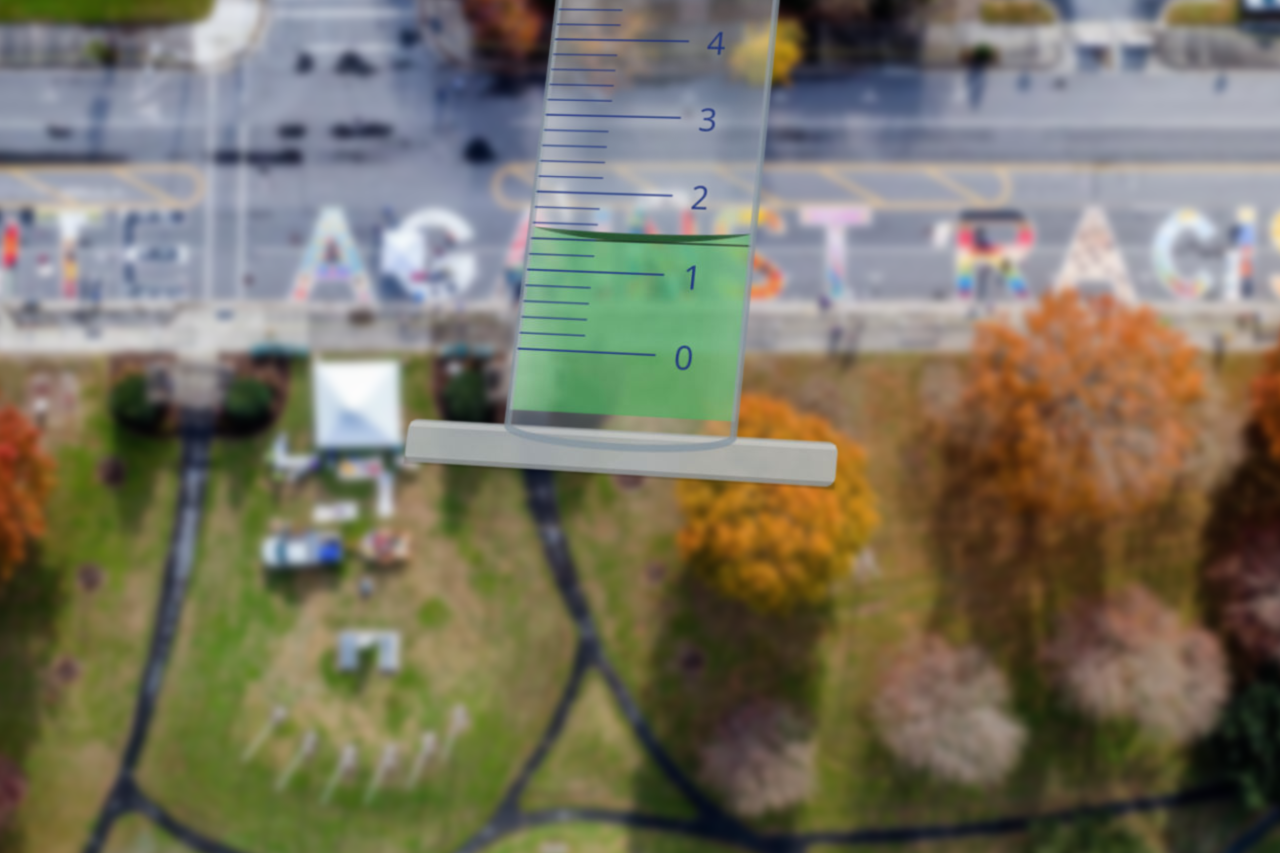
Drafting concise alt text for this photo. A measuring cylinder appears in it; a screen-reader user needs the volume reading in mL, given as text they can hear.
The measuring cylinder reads 1.4 mL
